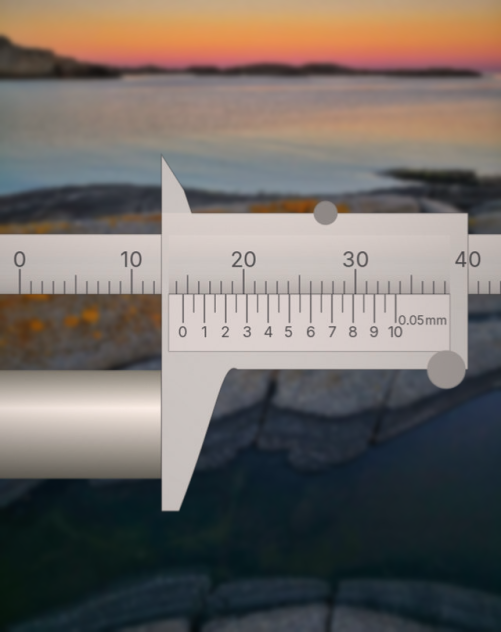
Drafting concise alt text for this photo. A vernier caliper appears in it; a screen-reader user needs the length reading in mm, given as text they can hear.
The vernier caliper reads 14.6 mm
